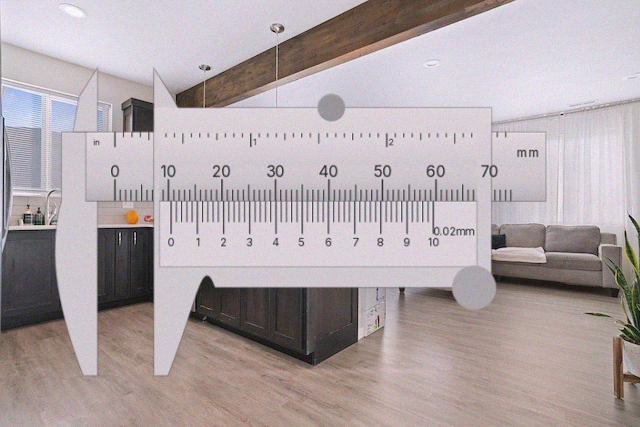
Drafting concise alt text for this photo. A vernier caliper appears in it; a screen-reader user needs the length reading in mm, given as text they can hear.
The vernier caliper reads 10.5 mm
